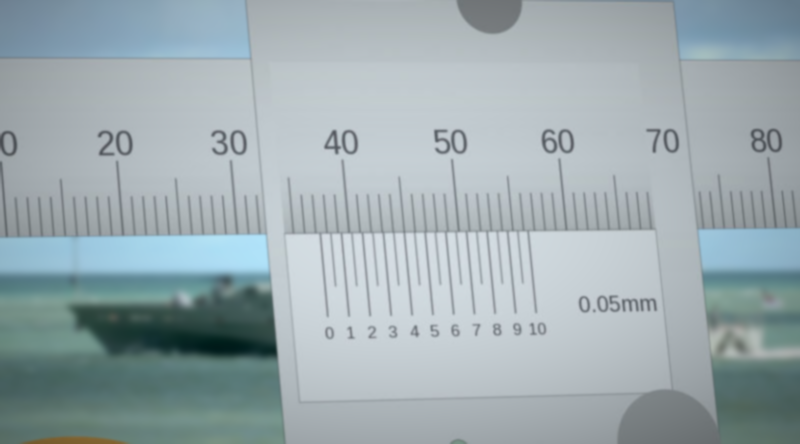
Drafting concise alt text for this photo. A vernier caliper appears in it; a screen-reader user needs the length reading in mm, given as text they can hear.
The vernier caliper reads 37.4 mm
